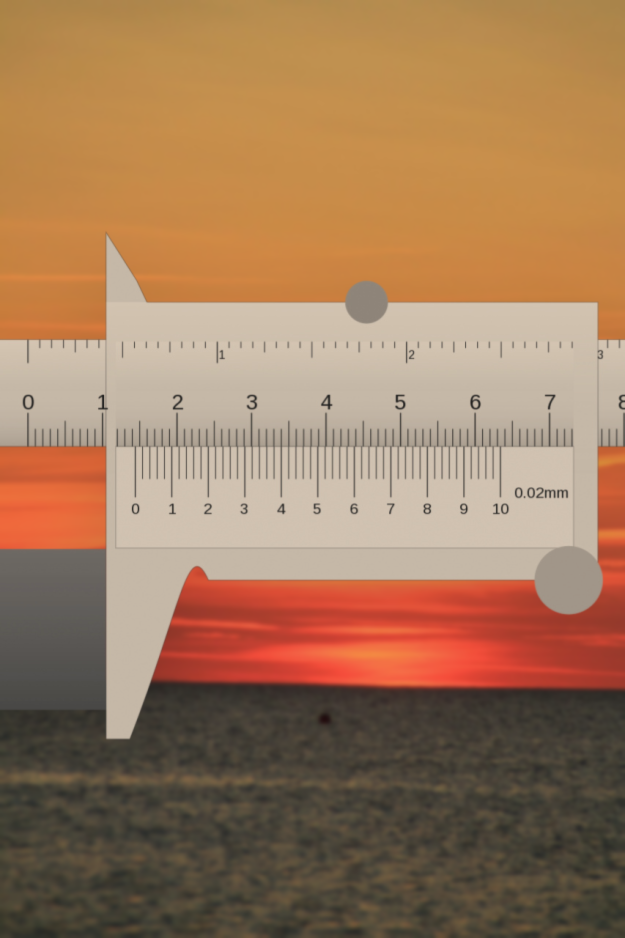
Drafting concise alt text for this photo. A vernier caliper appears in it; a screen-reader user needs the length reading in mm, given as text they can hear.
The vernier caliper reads 14.4 mm
